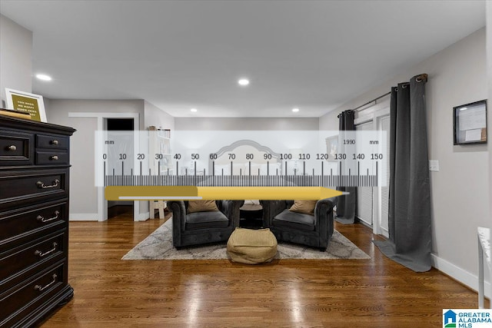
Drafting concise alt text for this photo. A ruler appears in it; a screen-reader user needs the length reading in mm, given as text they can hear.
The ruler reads 135 mm
